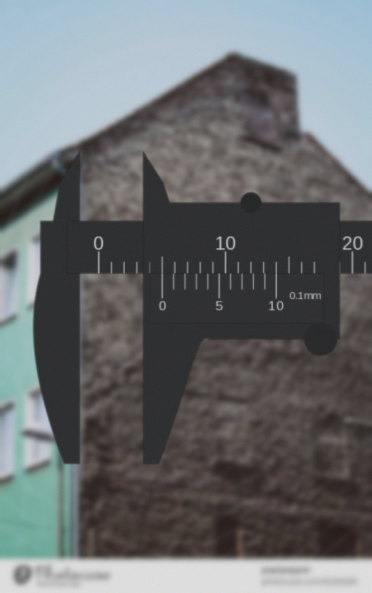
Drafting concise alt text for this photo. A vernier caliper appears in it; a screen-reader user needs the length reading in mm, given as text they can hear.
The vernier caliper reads 5.0 mm
